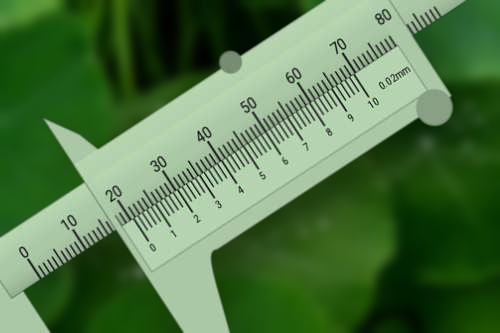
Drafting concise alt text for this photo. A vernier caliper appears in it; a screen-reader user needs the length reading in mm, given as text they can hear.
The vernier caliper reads 20.6 mm
